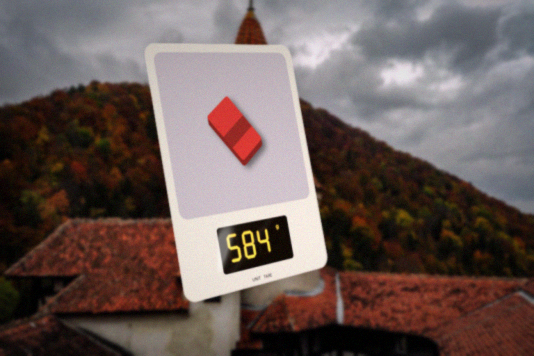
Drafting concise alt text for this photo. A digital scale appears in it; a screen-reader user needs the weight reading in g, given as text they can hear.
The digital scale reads 584 g
